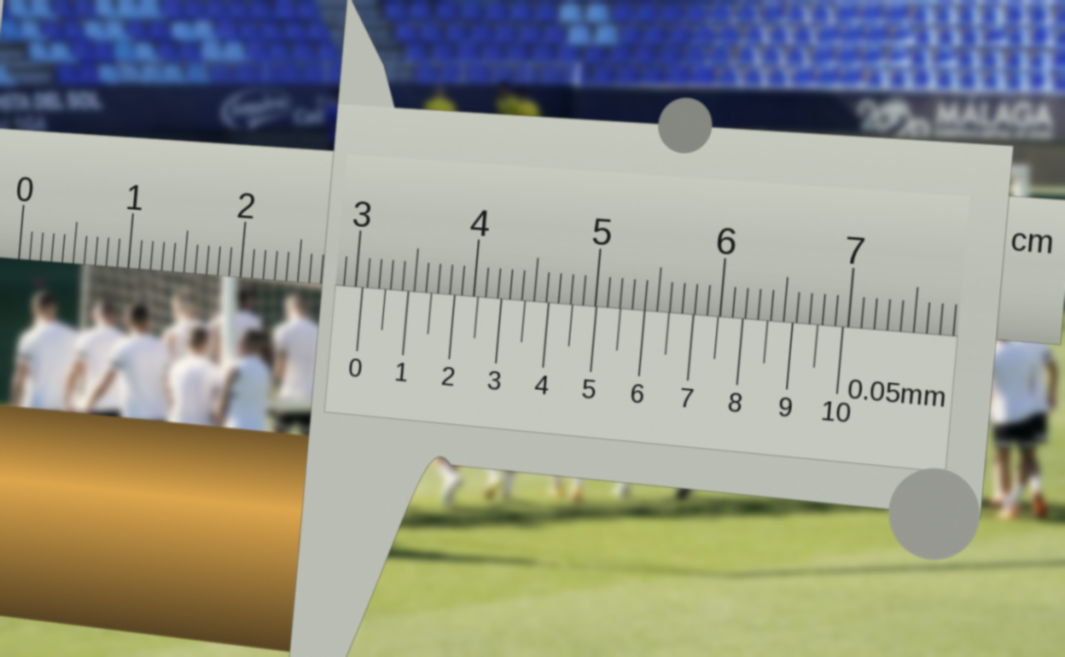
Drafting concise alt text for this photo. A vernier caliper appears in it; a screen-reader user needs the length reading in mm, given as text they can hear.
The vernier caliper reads 30.6 mm
